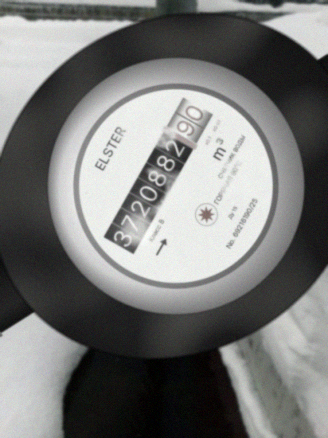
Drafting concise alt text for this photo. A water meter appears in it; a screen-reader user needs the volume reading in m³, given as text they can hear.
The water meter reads 3720882.90 m³
